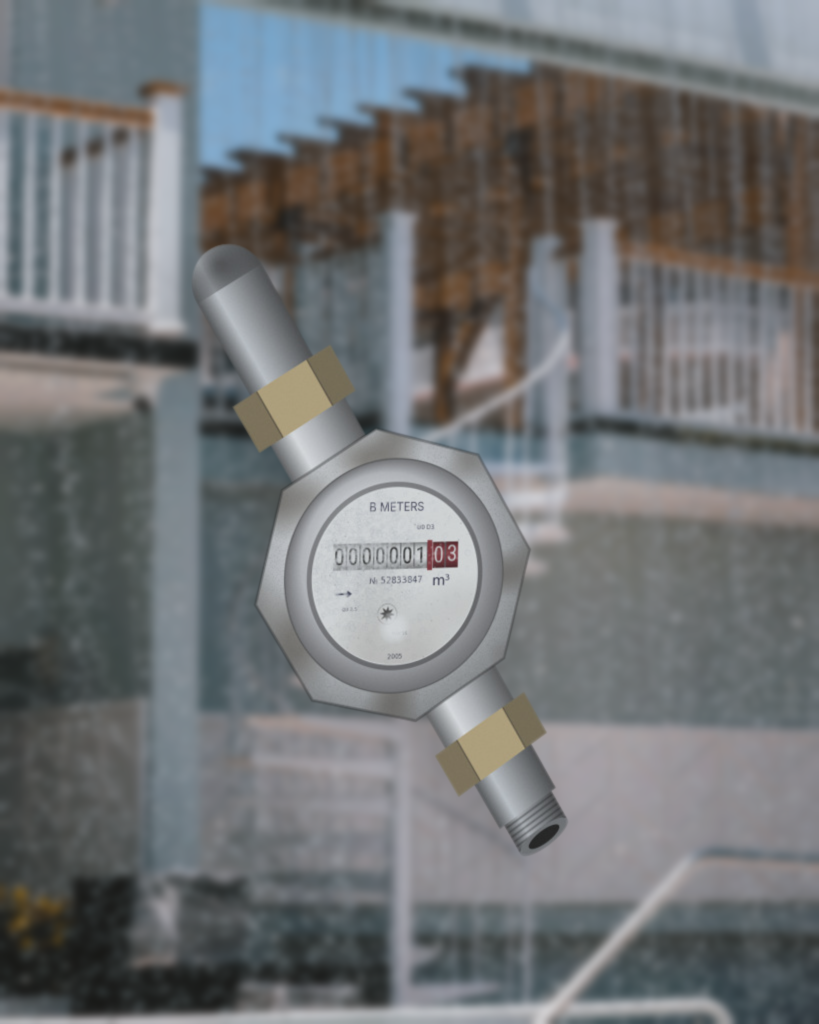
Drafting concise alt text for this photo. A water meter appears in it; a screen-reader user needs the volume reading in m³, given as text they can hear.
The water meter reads 1.03 m³
